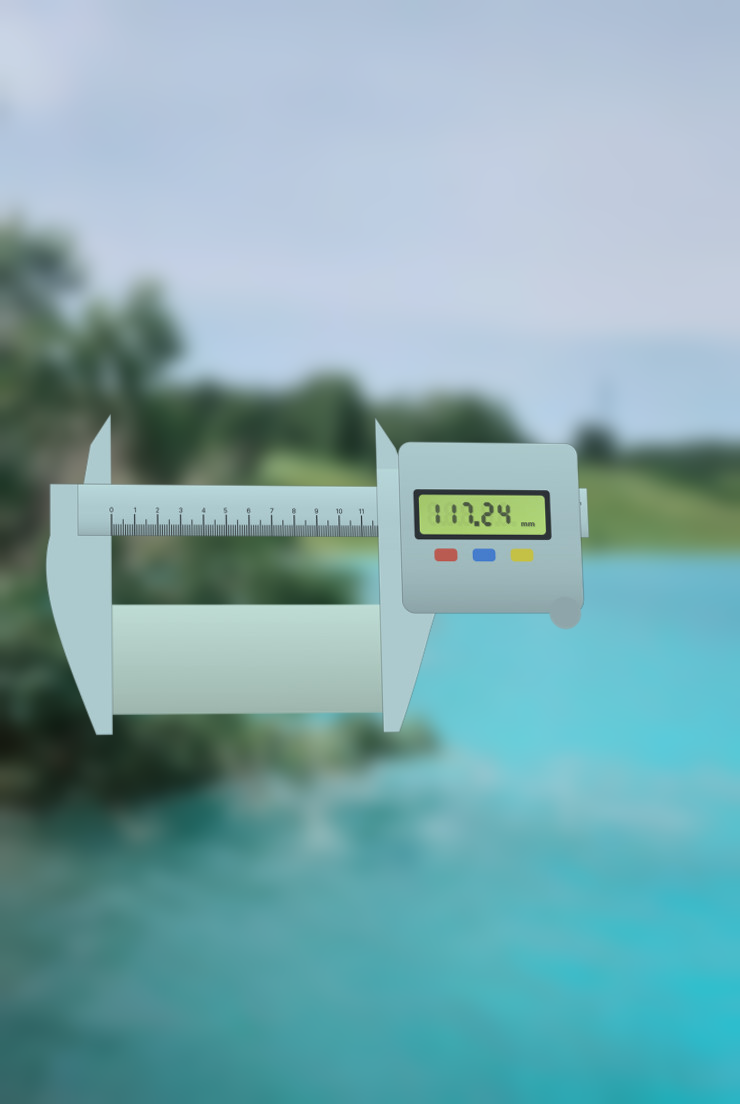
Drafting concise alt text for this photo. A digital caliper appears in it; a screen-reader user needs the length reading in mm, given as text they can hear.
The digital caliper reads 117.24 mm
